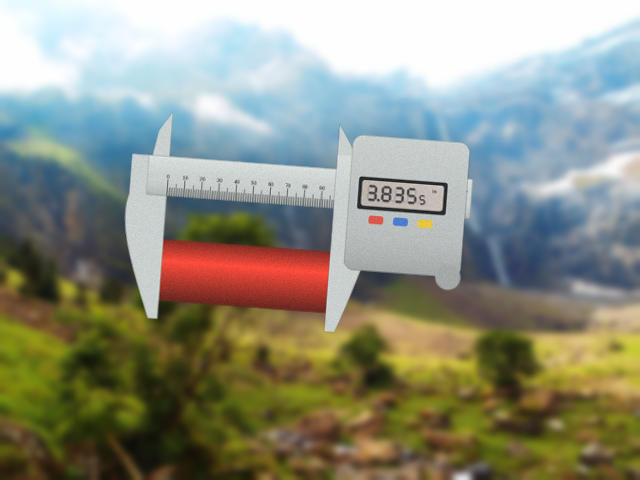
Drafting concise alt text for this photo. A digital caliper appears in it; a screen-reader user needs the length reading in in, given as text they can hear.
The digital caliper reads 3.8355 in
